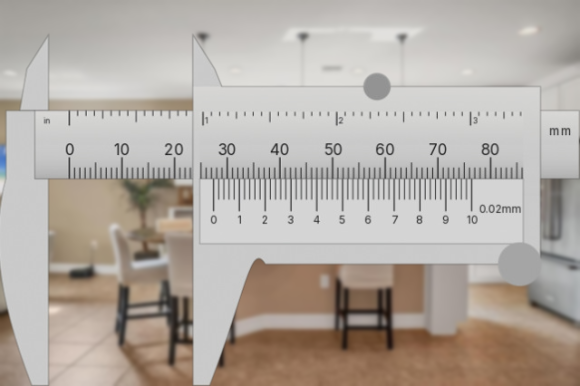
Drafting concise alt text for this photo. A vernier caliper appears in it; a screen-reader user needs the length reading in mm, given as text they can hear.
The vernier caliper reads 27.4 mm
